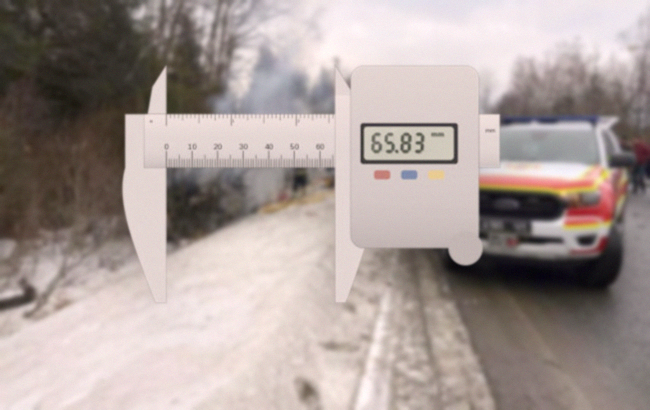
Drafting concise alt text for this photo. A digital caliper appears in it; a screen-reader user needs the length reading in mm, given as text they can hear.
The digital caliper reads 65.83 mm
